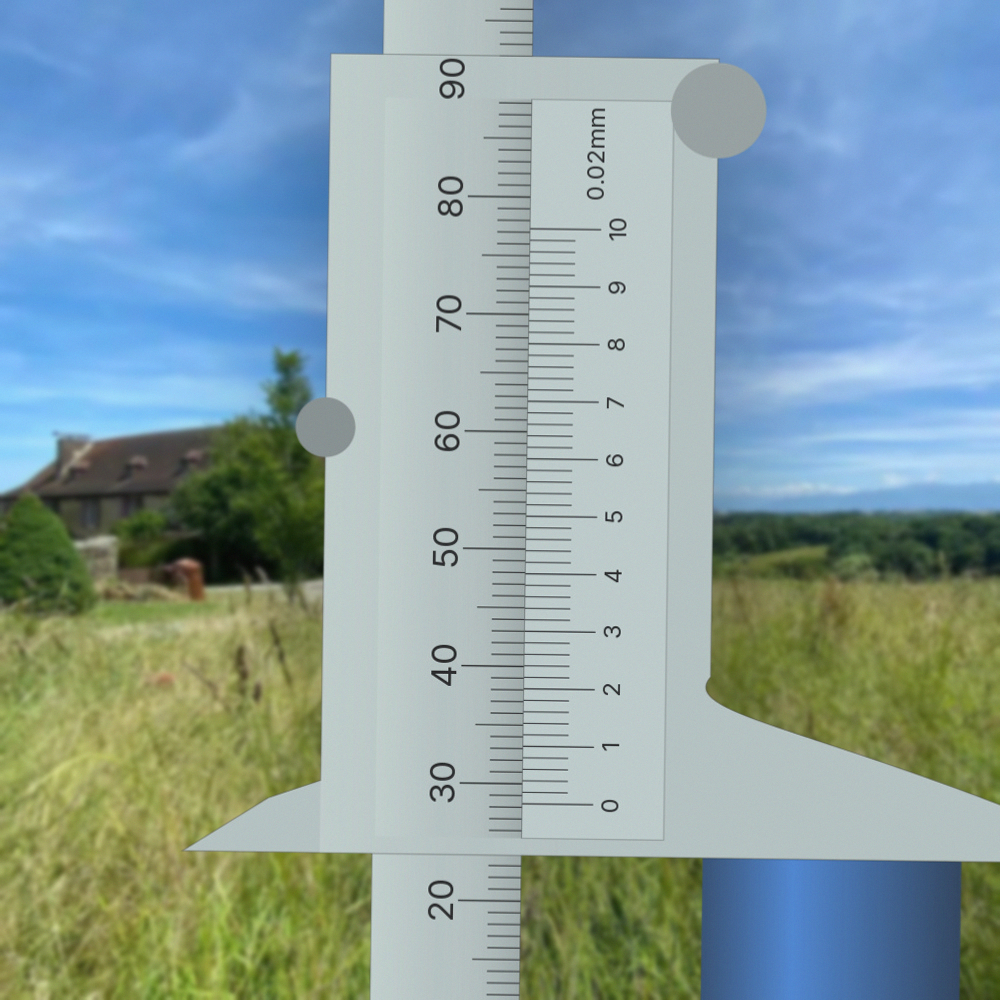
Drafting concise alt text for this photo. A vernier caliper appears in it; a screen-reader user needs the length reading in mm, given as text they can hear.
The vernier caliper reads 28.3 mm
